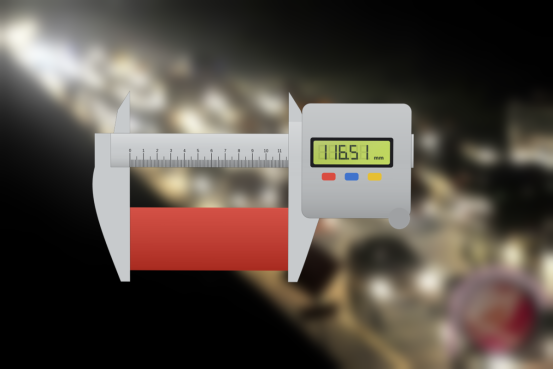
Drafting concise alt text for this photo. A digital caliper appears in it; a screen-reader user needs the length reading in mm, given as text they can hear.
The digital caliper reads 116.51 mm
